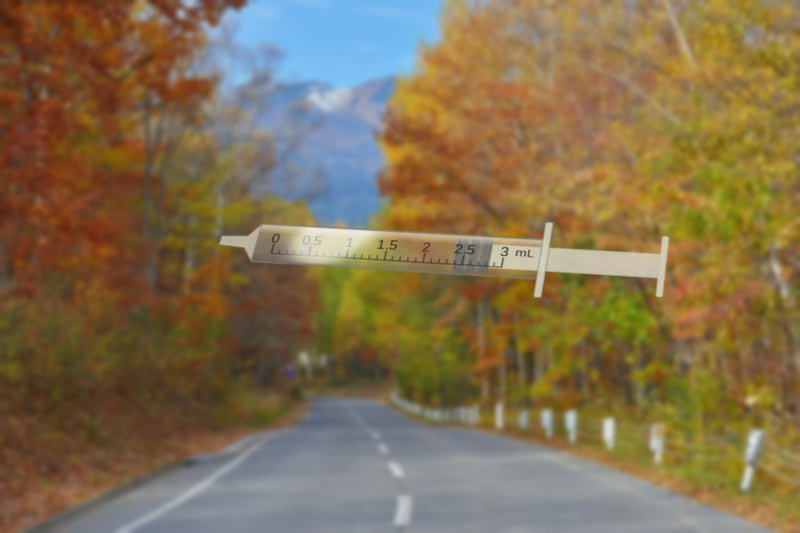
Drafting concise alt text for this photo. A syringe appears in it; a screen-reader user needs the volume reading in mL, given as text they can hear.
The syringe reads 2.4 mL
